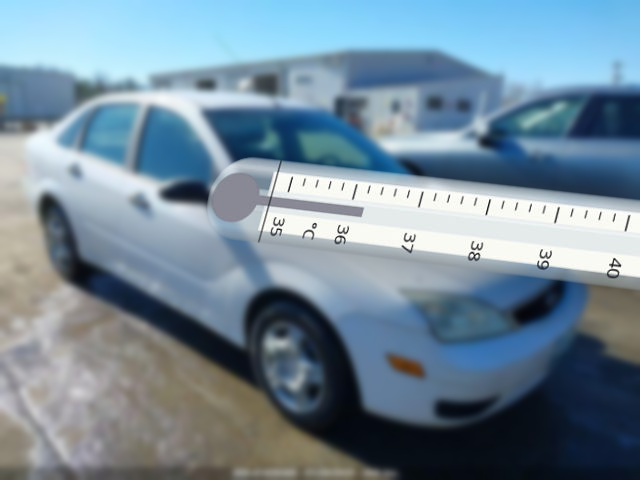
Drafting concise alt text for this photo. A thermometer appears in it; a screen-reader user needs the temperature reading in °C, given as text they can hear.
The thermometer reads 36.2 °C
